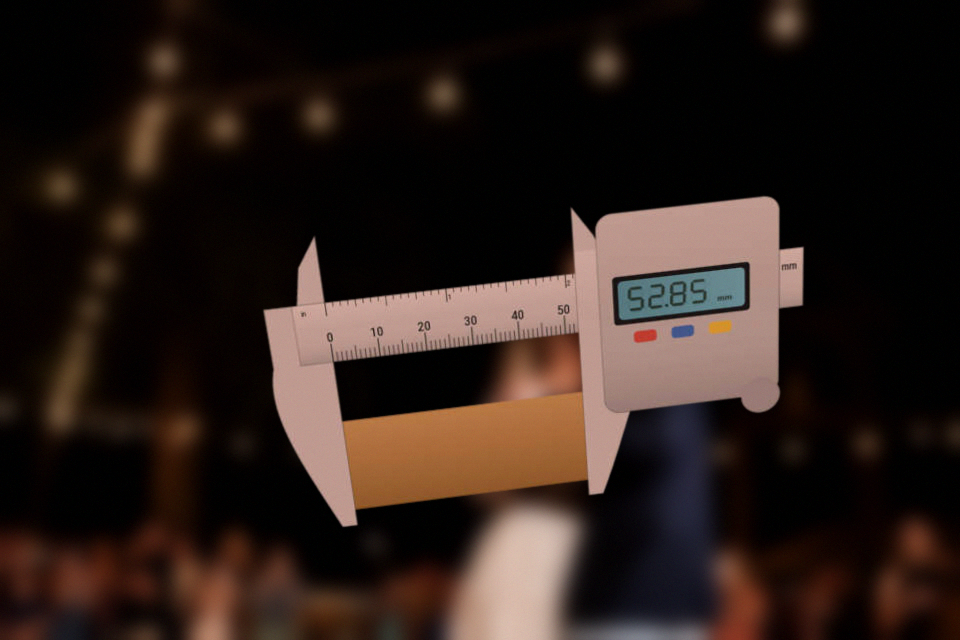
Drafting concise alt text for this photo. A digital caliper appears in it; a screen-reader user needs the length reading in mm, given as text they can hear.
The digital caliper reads 52.85 mm
